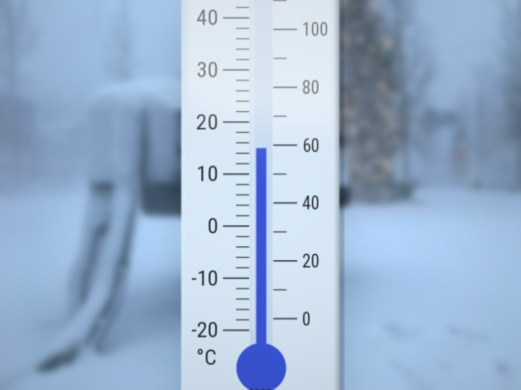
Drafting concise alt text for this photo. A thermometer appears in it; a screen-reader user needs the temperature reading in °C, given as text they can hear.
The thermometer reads 15 °C
